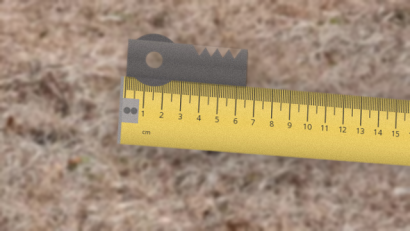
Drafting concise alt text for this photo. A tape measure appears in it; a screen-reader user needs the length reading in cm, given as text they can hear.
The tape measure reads 6.5 cm
